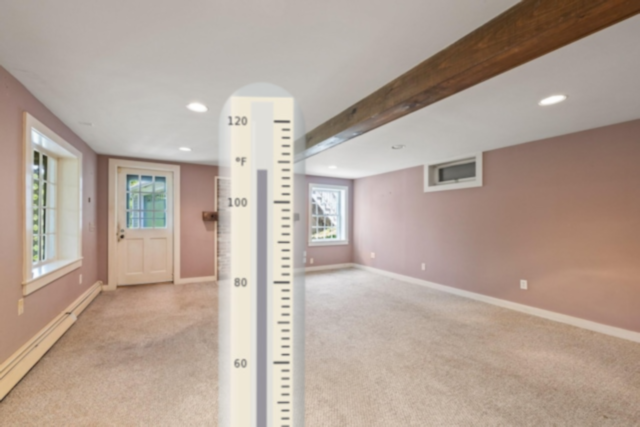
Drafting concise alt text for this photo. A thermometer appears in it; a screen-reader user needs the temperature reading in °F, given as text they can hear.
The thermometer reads 108 °F
